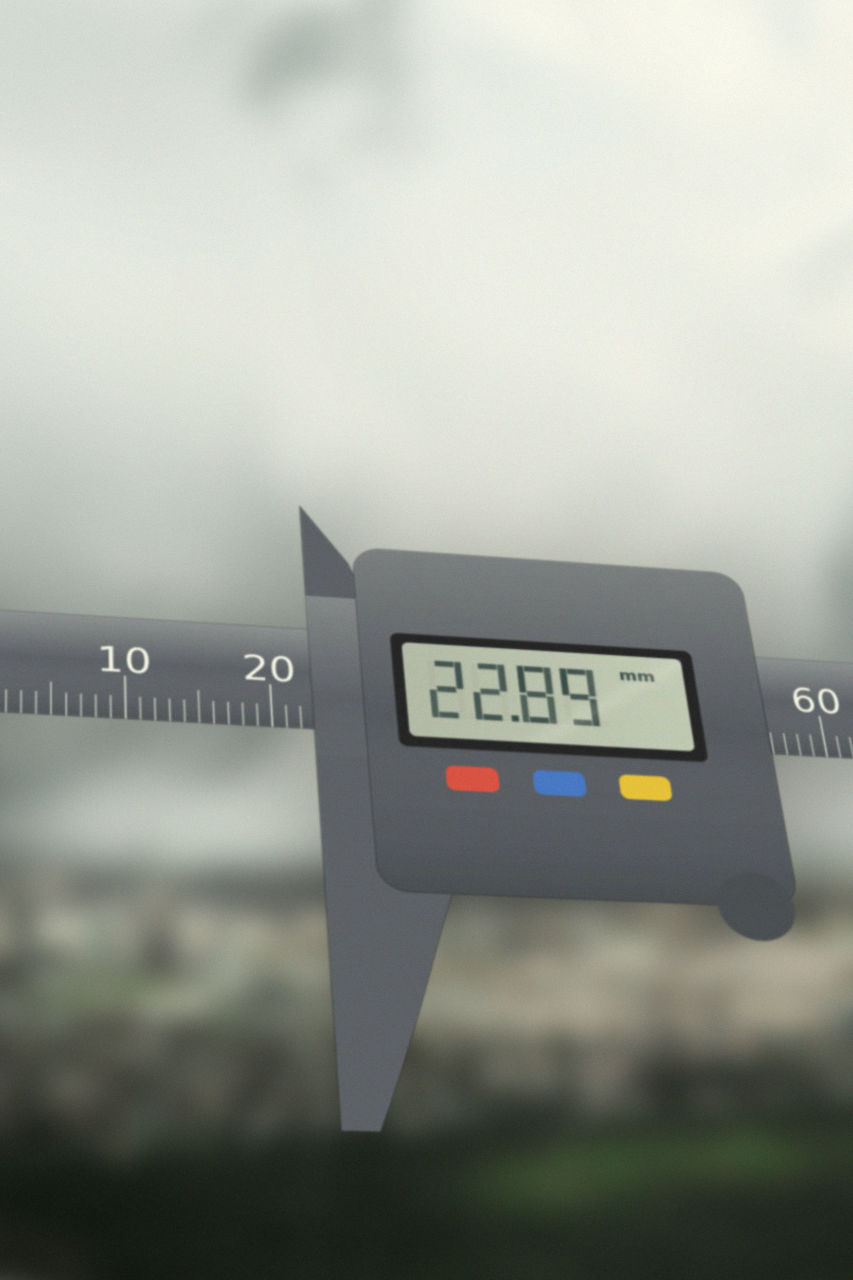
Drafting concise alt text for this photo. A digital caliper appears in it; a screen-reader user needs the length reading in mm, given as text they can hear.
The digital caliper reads 22.89 mm
